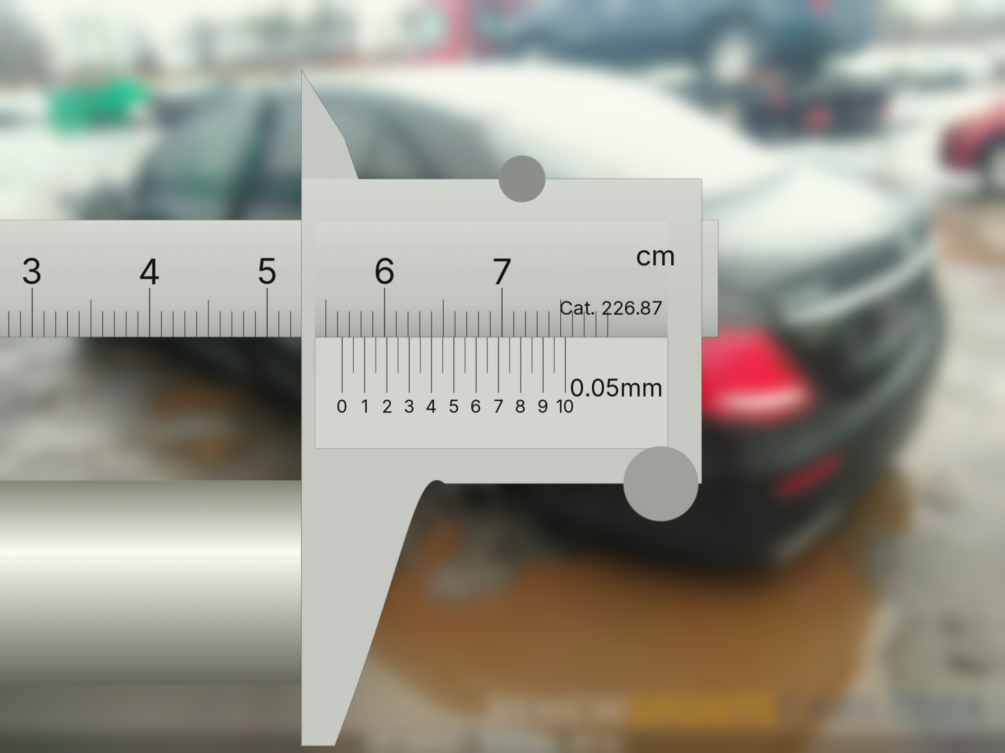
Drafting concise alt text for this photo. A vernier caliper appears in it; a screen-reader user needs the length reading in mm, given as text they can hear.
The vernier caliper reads 56.4 mm
